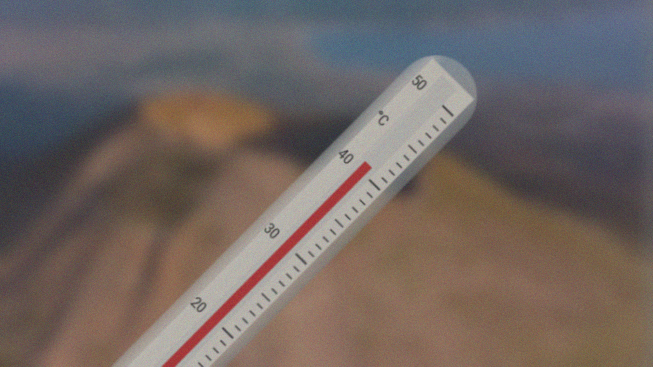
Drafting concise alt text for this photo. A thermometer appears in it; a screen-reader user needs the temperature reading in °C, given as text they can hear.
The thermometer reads 41 °C
